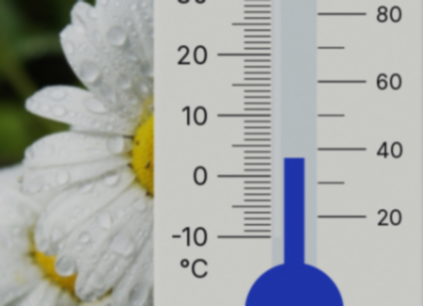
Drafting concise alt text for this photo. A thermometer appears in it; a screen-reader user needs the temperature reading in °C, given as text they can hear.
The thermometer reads 3 °C
